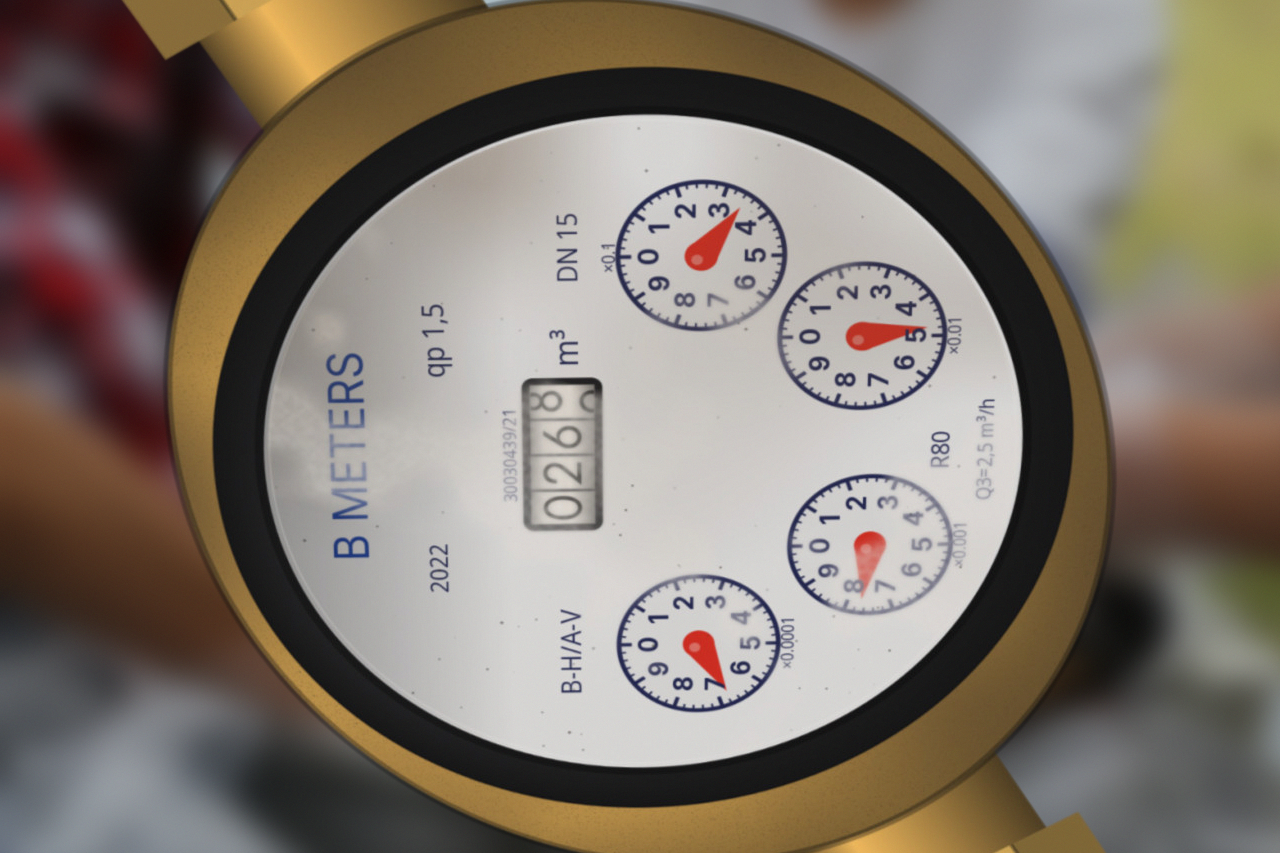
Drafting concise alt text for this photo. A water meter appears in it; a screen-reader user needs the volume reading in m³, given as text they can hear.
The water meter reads 268.3476 m³
